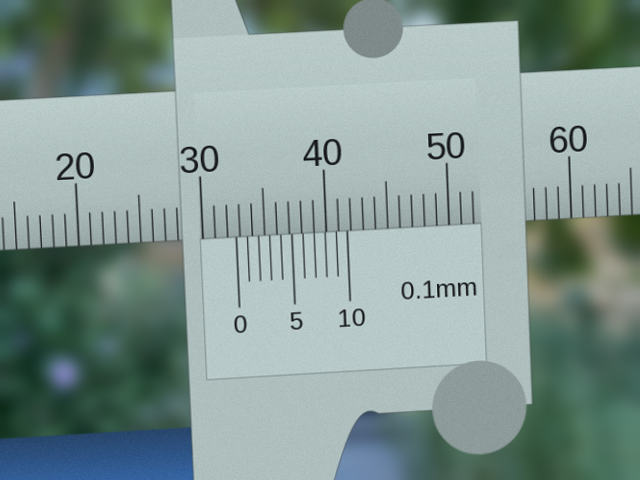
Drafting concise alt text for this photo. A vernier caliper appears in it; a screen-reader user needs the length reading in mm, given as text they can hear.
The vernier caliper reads 32.7 mm
